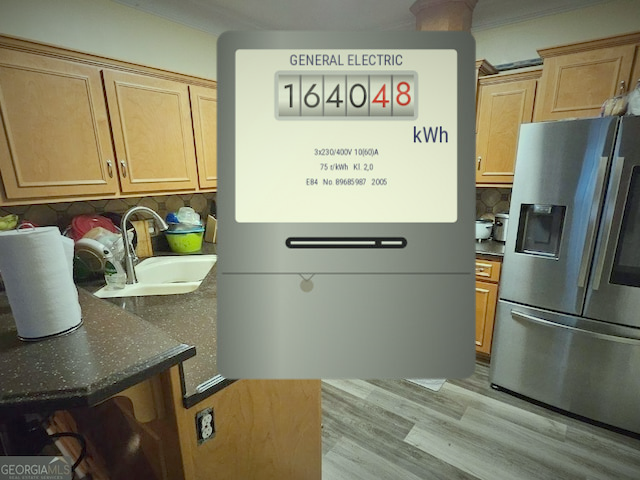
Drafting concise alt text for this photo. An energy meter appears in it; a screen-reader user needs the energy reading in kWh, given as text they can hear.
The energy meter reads 1640.48 kWh
